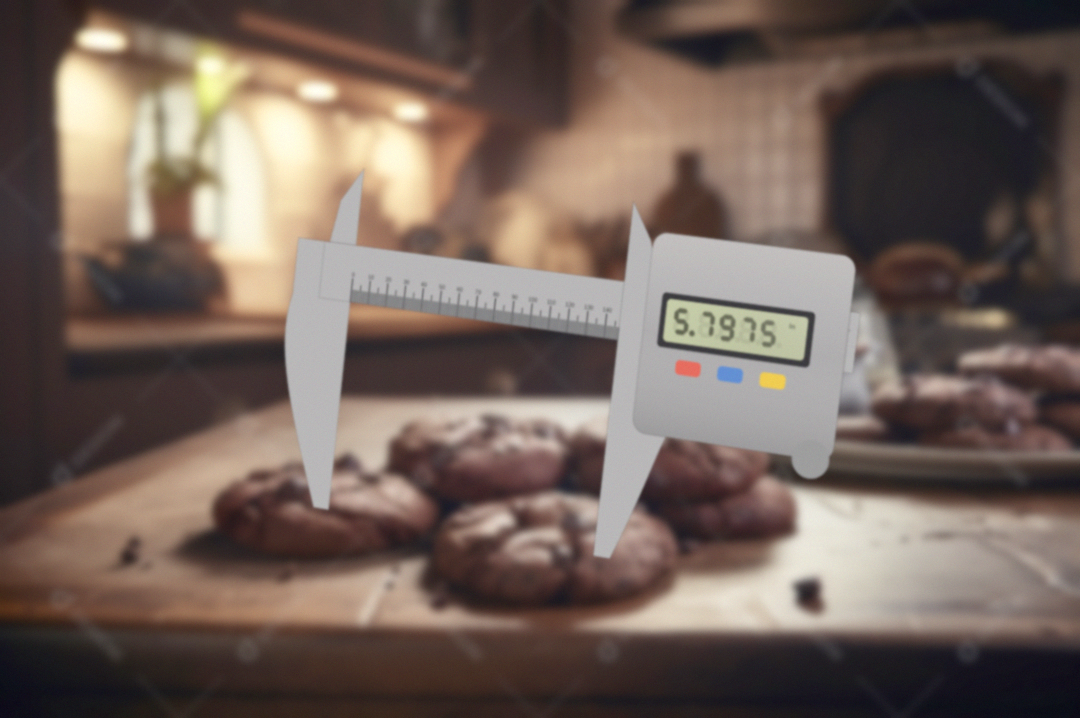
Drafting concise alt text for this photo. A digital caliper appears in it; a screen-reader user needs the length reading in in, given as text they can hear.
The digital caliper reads 5.7975 in
